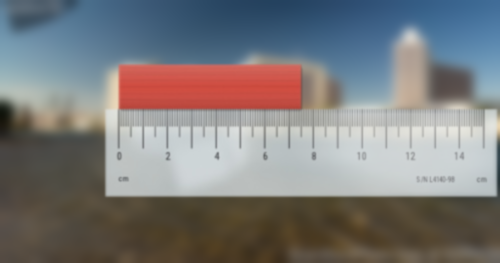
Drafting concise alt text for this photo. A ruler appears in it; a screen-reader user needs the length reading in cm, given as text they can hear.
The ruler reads 7.5 cm
